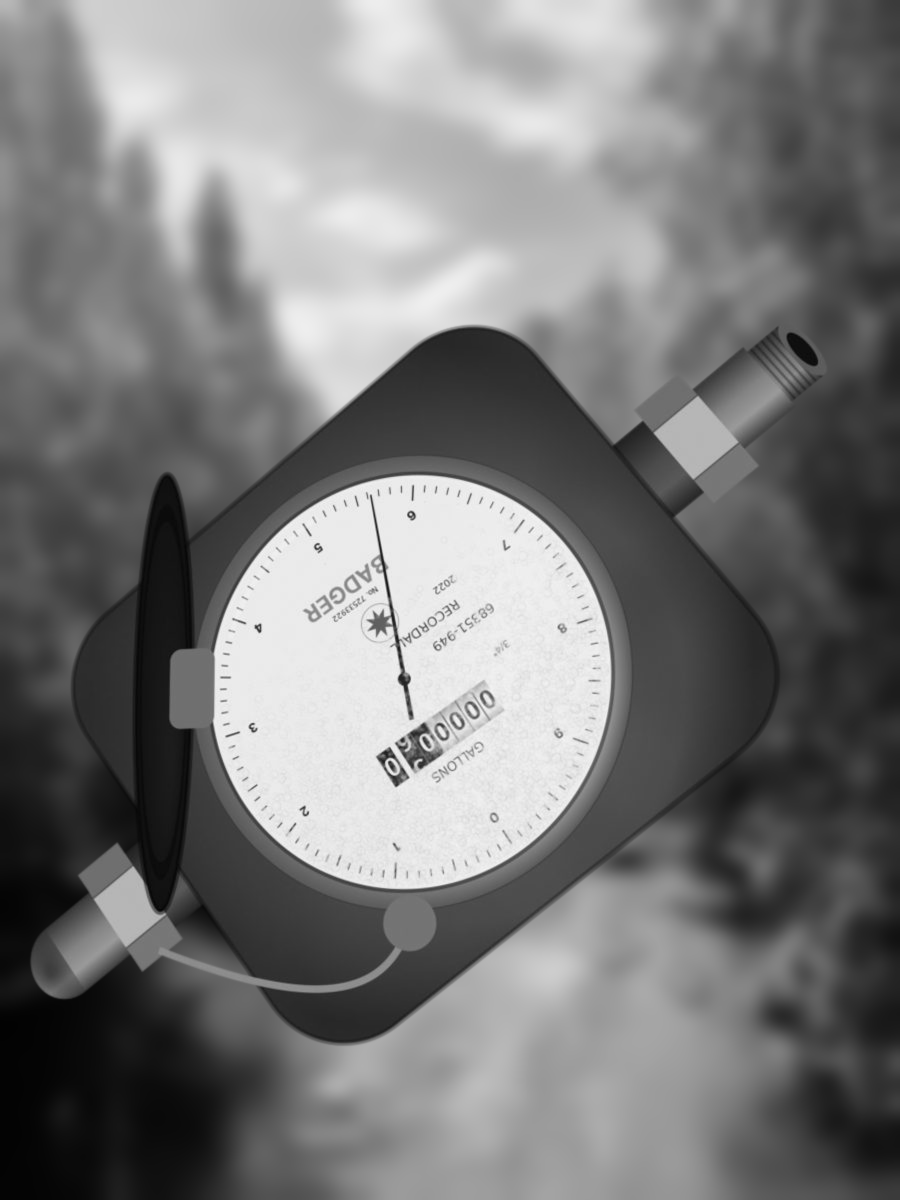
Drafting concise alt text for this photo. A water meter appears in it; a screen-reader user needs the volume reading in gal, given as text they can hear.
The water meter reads 55.6 gal
